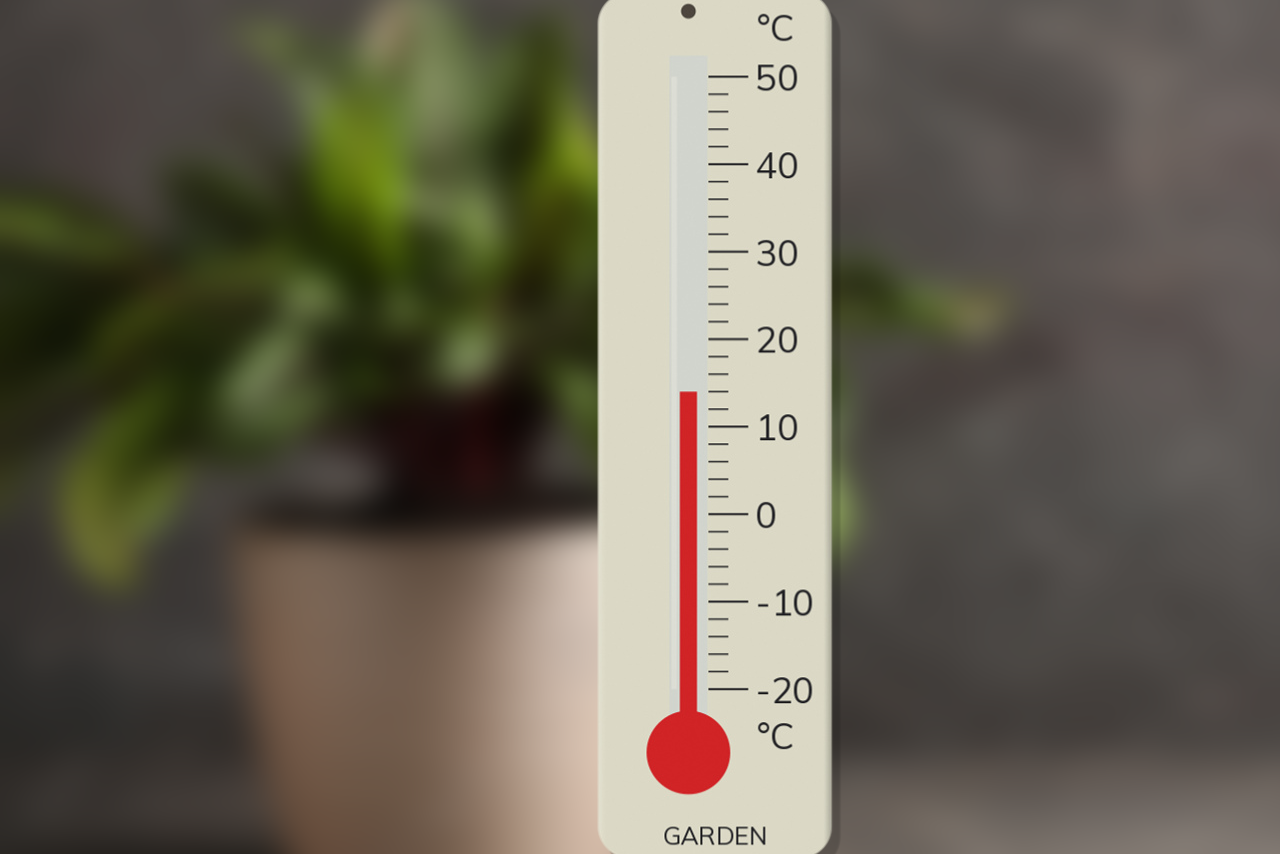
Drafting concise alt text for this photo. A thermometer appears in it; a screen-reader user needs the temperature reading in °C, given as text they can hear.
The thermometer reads 14 °C
